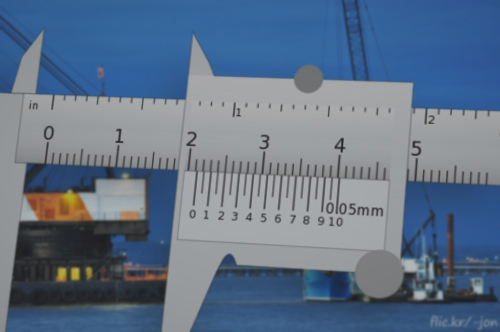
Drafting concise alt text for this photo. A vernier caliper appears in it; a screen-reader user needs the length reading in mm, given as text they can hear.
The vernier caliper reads 21.2 mm
